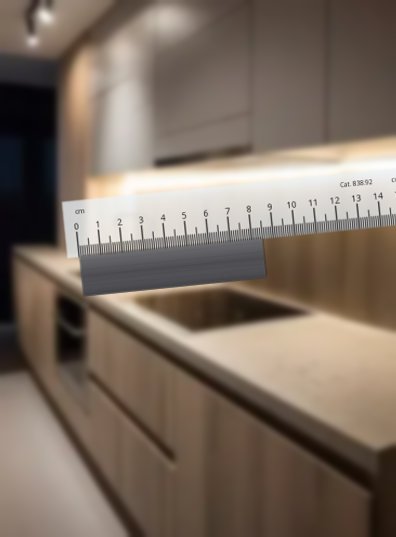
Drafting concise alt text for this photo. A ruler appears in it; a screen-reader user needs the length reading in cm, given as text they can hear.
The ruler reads 8.5 cm
